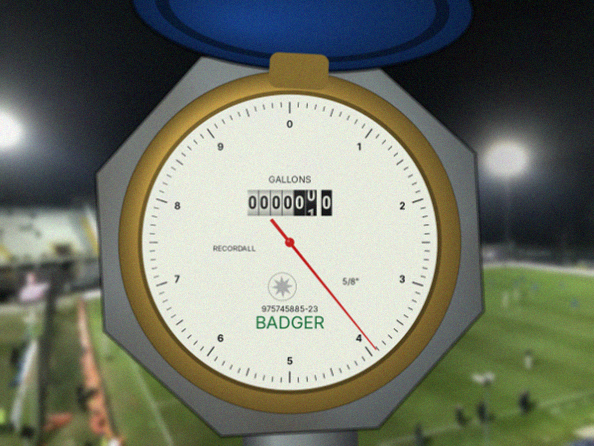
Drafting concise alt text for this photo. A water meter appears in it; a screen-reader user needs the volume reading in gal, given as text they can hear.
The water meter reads 3.9 gal
